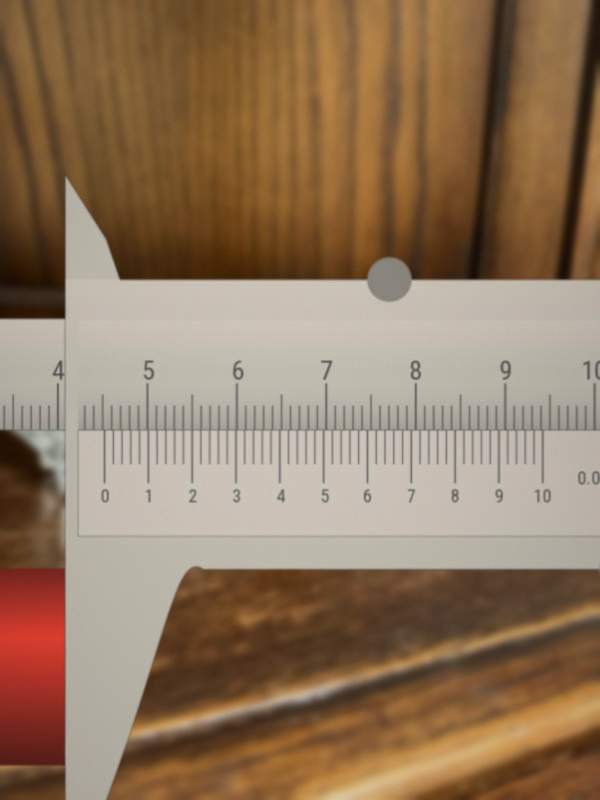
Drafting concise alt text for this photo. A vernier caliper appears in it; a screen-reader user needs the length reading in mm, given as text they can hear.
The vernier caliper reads 45.2 mm
